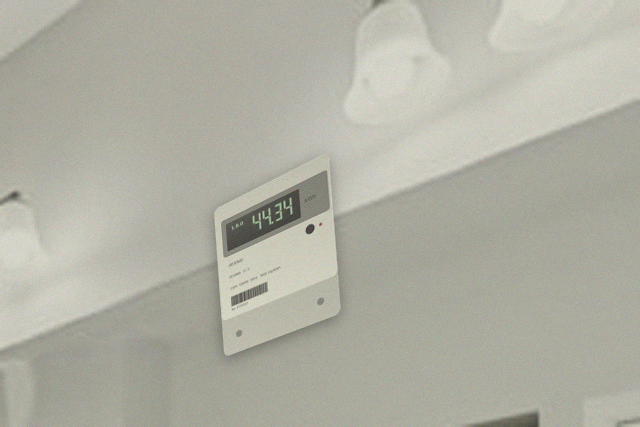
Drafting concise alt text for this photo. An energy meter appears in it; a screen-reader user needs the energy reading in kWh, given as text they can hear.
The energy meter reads 44.34 kWh
